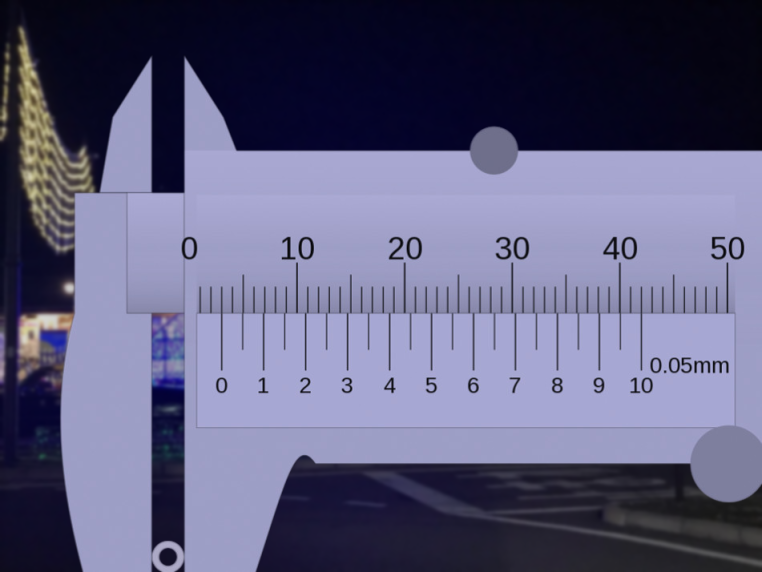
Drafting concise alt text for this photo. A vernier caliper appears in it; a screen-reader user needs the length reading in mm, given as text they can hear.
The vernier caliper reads 3.0 mm
